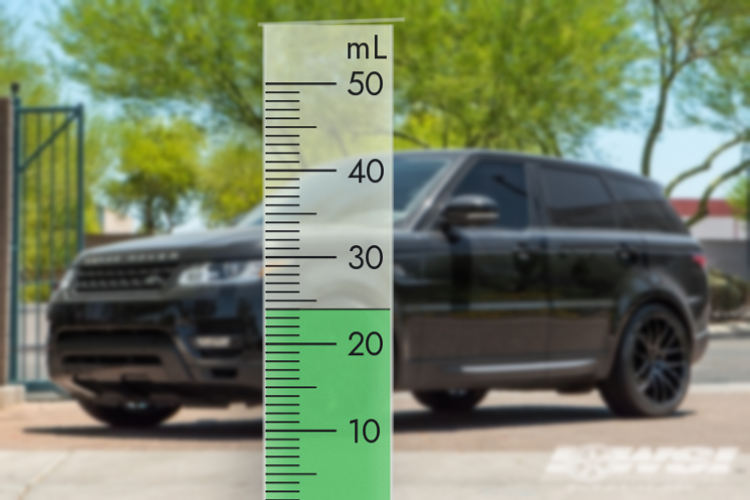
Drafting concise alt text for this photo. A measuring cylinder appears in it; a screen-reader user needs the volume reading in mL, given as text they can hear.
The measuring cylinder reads 24 mL
